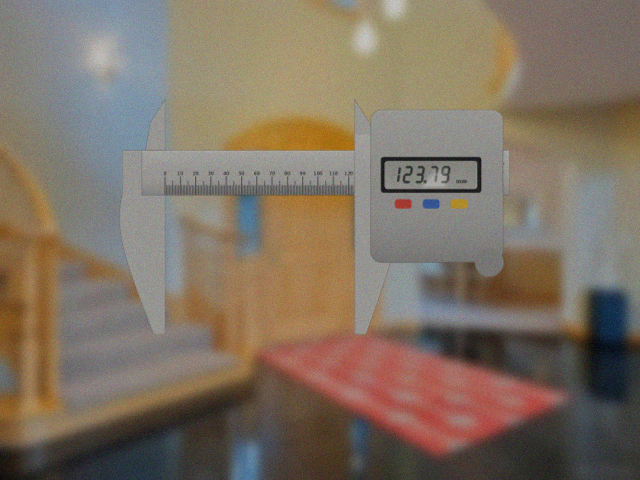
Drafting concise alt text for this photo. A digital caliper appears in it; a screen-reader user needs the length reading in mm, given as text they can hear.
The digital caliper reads 123.79 mm
